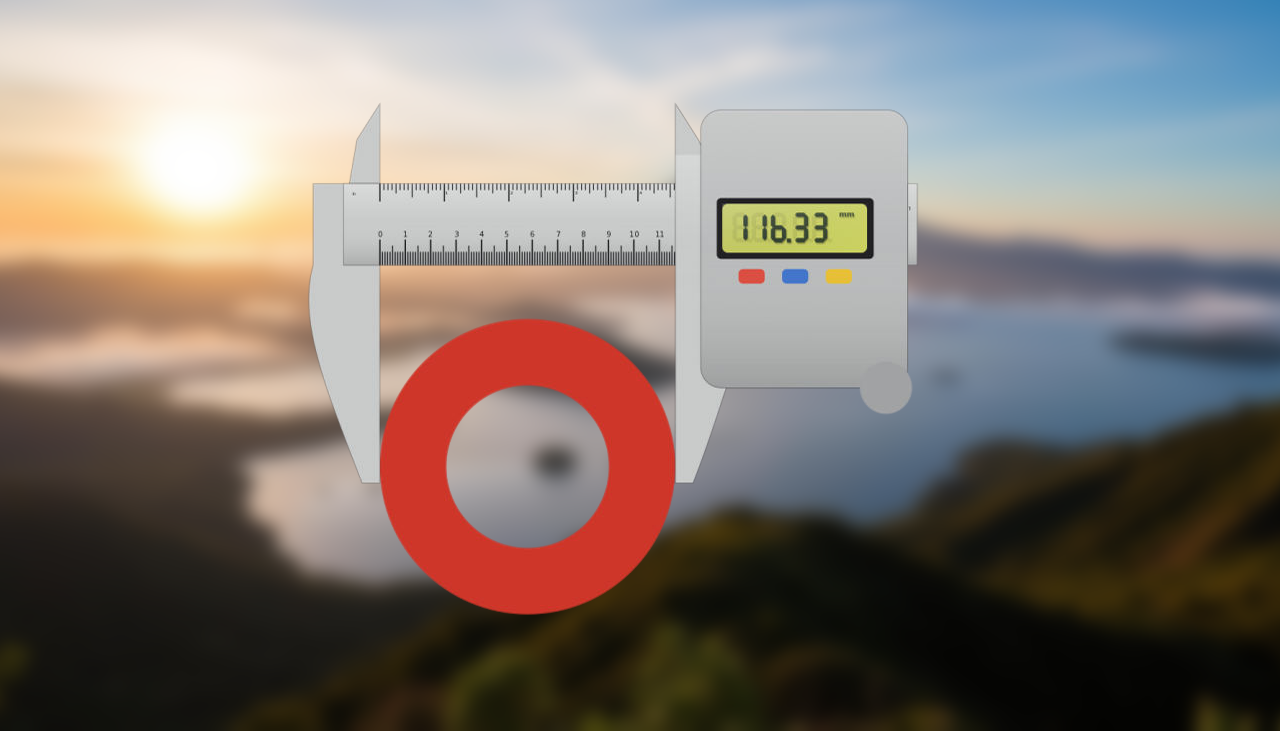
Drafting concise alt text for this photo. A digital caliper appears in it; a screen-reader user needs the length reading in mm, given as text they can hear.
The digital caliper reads 116.33 mm
